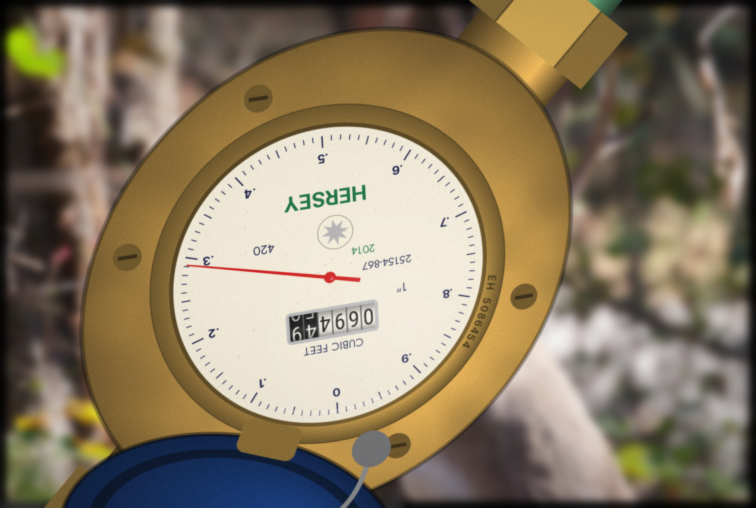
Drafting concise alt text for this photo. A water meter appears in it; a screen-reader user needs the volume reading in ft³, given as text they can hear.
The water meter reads 69449.29 ft³
